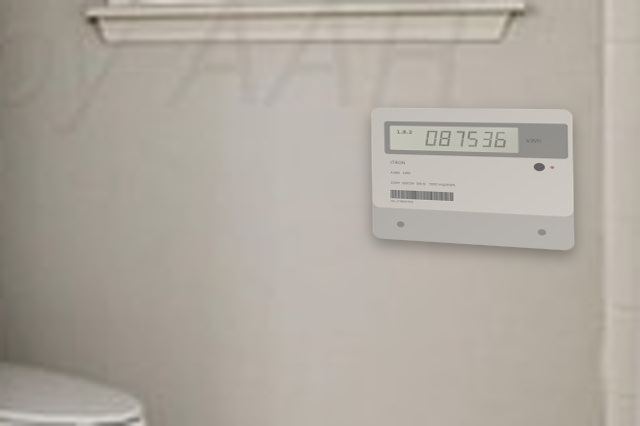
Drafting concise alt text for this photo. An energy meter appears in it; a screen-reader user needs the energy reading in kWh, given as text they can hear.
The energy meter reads 87536 kWh
